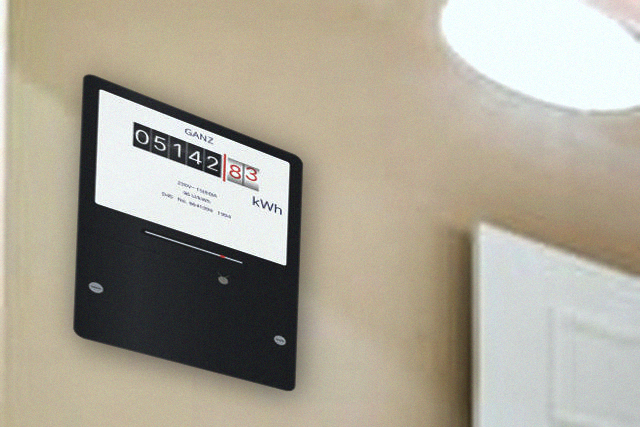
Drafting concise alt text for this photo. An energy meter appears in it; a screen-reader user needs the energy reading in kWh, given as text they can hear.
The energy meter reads 5142.83 kWh
